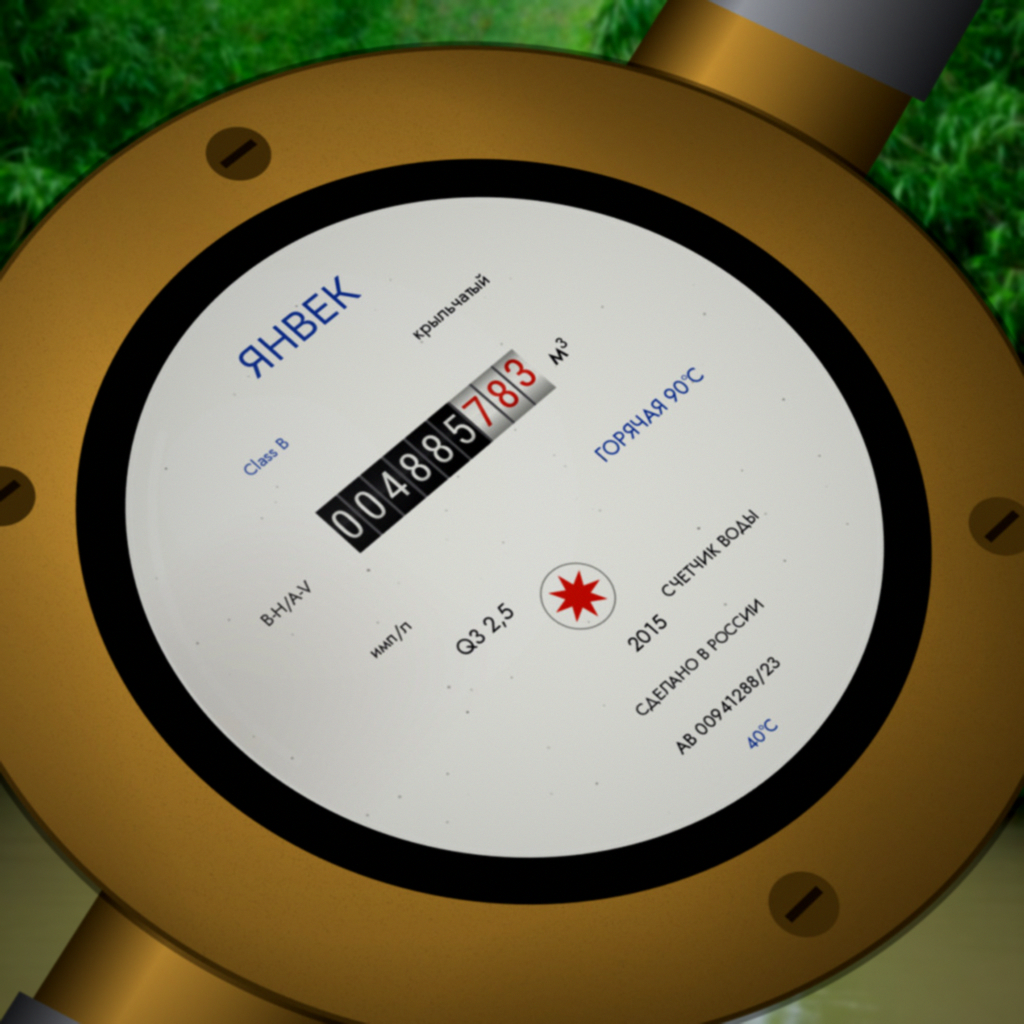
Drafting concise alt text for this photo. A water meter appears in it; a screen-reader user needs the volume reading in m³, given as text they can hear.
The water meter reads 4885.783 m³
